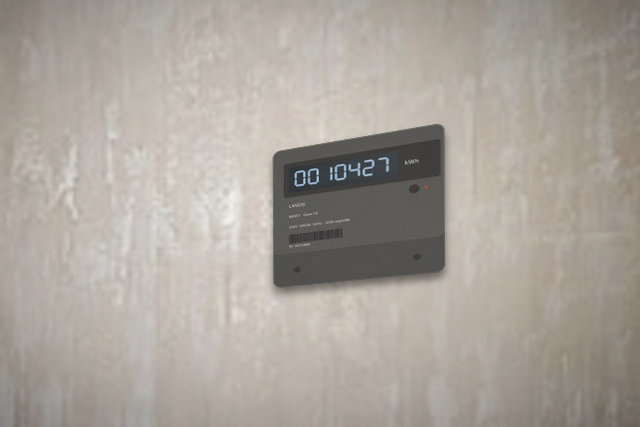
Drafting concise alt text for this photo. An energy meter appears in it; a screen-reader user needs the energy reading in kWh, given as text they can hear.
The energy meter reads 10427 kWh
